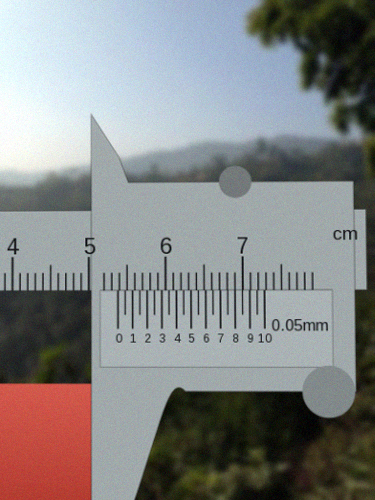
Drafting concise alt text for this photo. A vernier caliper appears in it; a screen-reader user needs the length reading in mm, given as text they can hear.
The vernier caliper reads 53.8 mm
